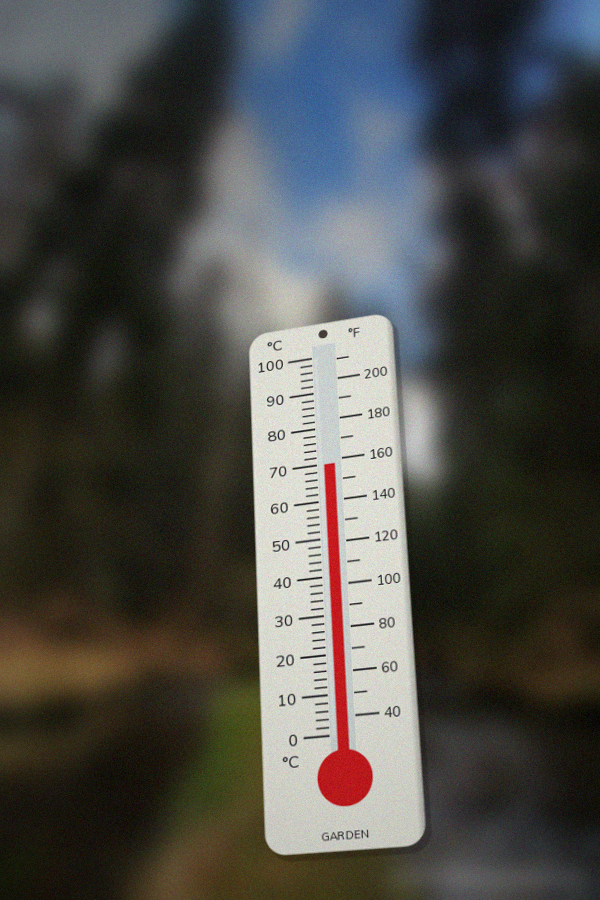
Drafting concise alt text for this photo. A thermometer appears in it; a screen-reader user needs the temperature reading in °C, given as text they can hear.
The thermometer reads 70 °C
